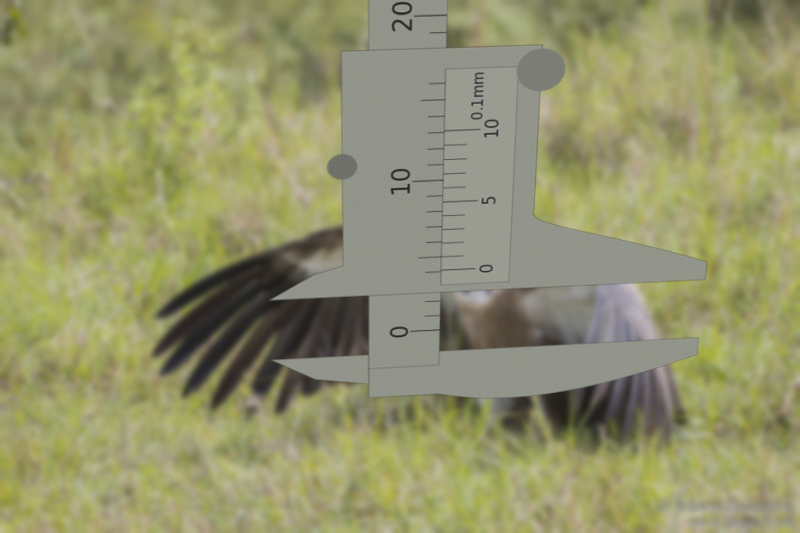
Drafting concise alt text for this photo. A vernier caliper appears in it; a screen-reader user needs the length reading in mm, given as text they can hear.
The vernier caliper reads 4.1 mm
